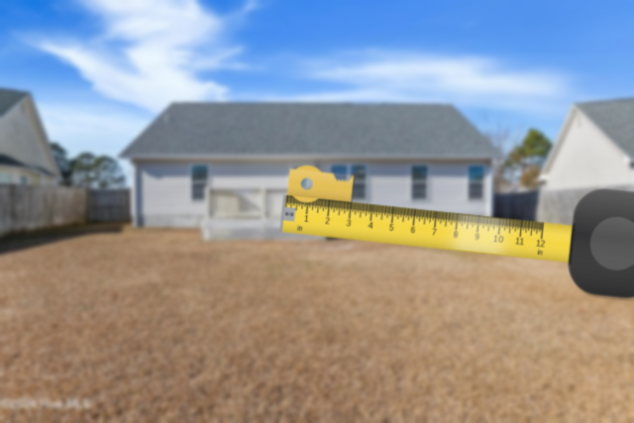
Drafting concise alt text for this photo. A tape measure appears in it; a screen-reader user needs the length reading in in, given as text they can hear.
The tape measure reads 3 in
